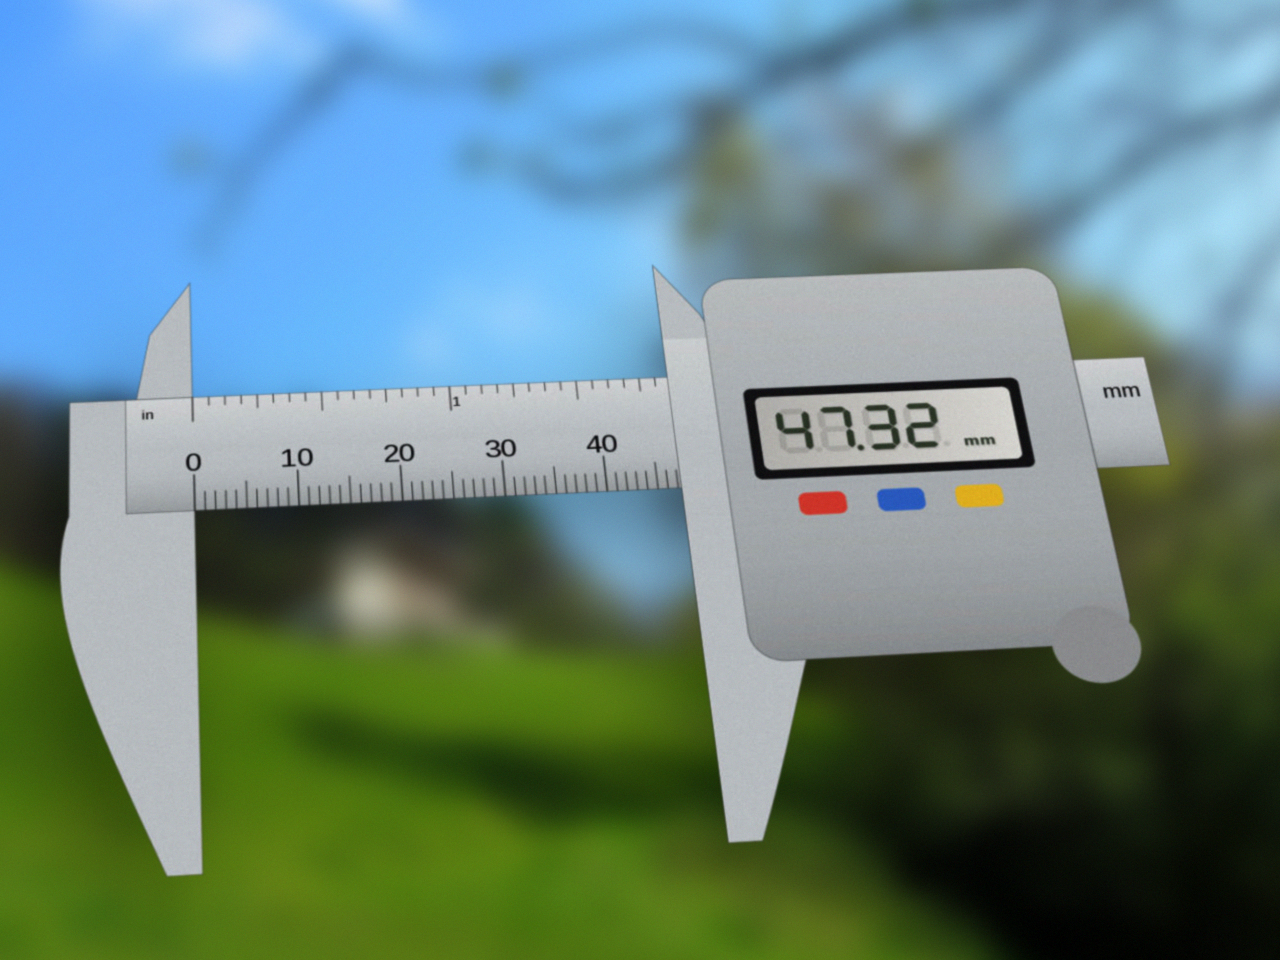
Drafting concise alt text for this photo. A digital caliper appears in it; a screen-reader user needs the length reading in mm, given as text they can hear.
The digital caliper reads 47.32 mm
